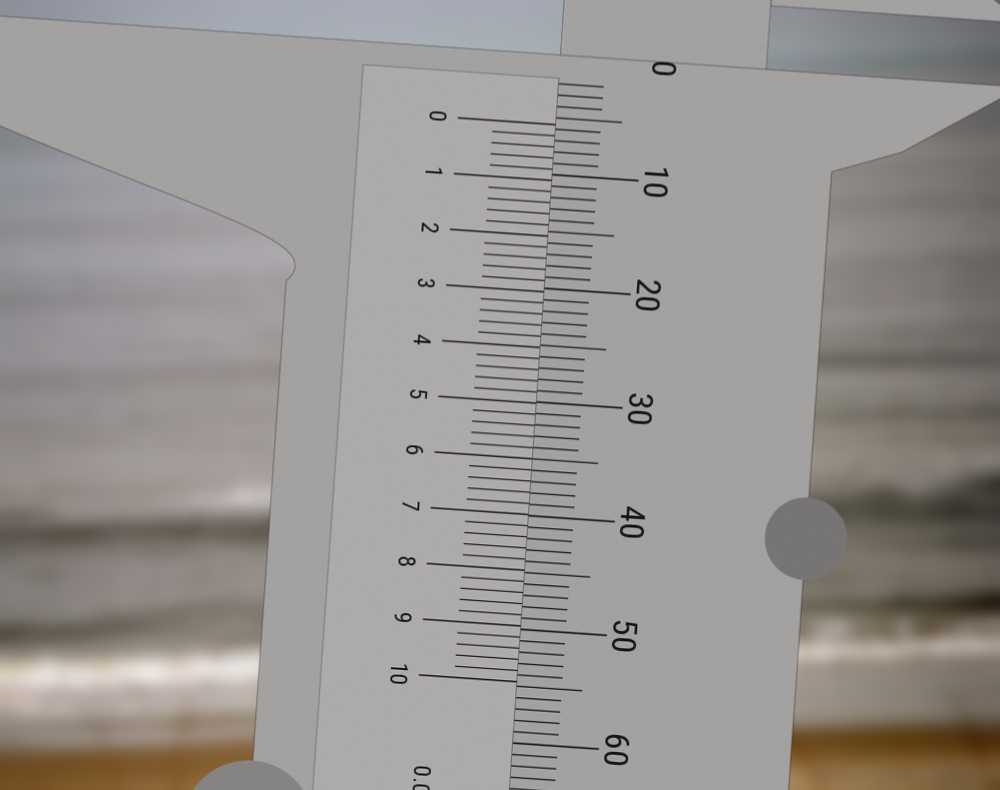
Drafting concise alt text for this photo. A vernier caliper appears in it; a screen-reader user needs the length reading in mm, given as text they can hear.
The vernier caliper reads 5.6 mm
